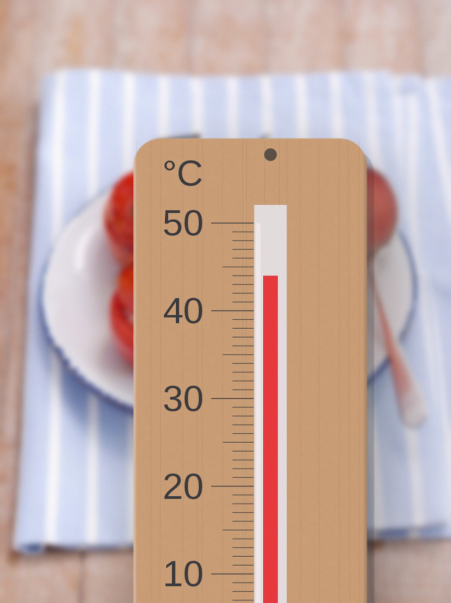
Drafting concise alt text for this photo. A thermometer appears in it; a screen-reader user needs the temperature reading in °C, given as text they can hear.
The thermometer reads 44 °C
